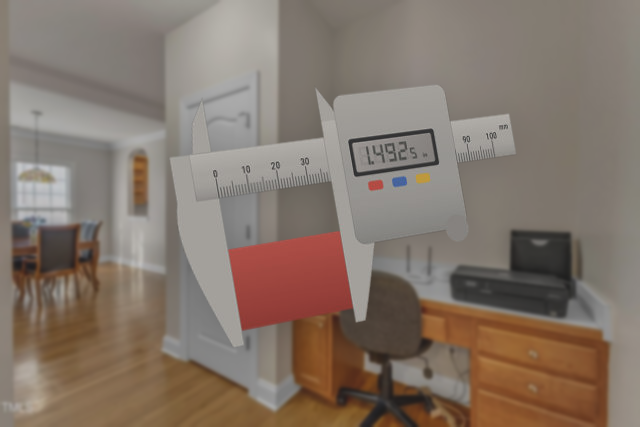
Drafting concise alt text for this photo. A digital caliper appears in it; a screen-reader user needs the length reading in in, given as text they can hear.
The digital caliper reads 1.4925 in
